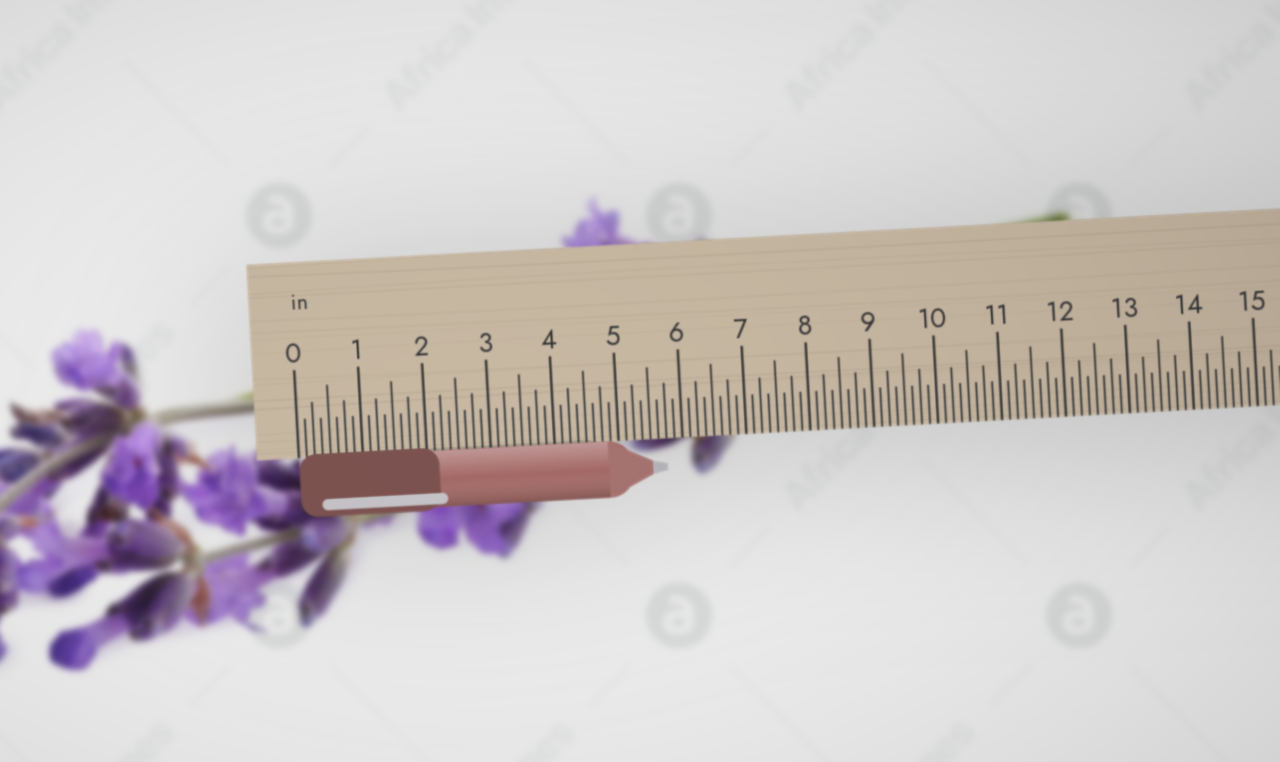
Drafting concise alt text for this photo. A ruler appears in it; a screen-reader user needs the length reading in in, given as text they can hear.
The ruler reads 5.75 in
